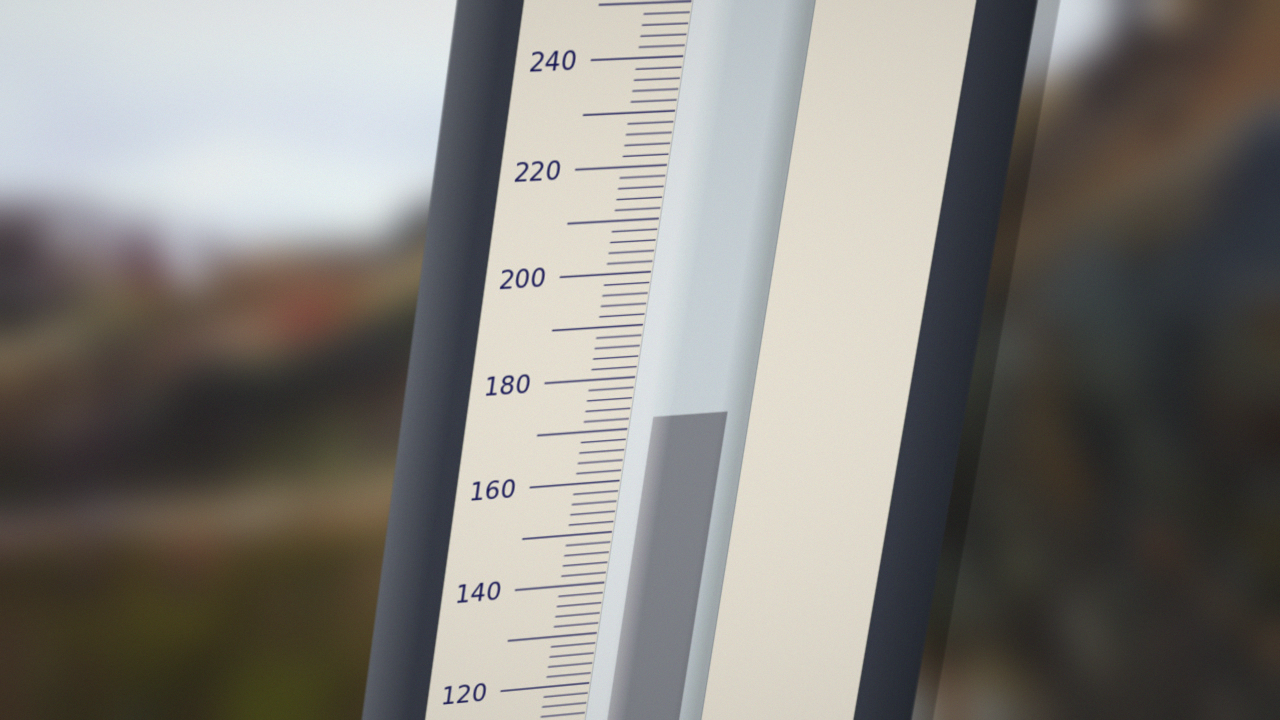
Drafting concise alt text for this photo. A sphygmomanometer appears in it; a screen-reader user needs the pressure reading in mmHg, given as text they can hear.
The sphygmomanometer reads 172 mmHg
